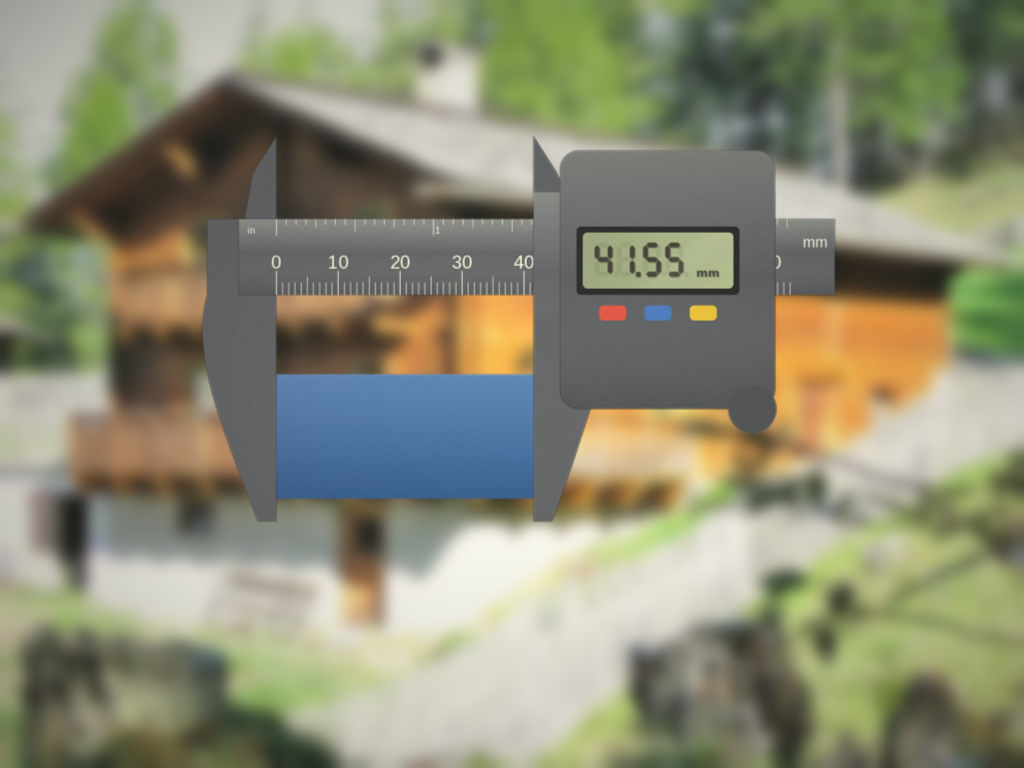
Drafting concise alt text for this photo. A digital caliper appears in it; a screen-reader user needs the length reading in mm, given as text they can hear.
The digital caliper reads 41.55 mm
